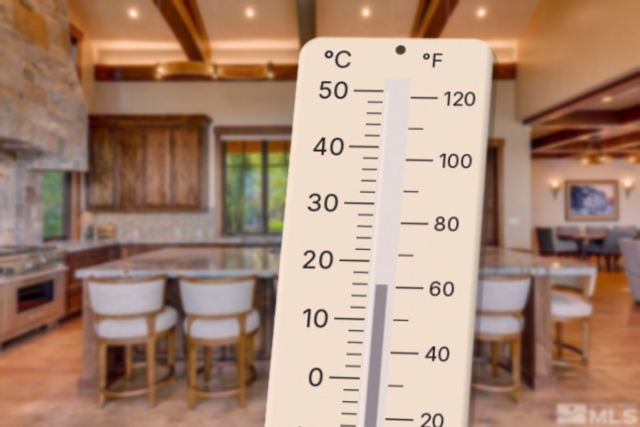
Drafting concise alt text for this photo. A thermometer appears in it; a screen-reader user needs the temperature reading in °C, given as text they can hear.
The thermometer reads 16 °C
